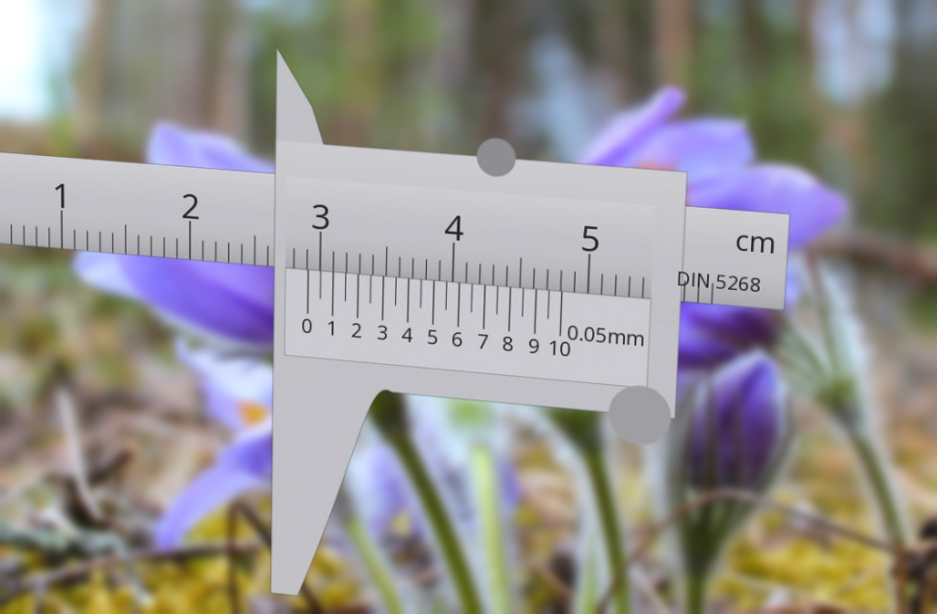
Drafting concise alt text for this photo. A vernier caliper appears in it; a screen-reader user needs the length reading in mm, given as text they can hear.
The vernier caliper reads 29.1 mm
